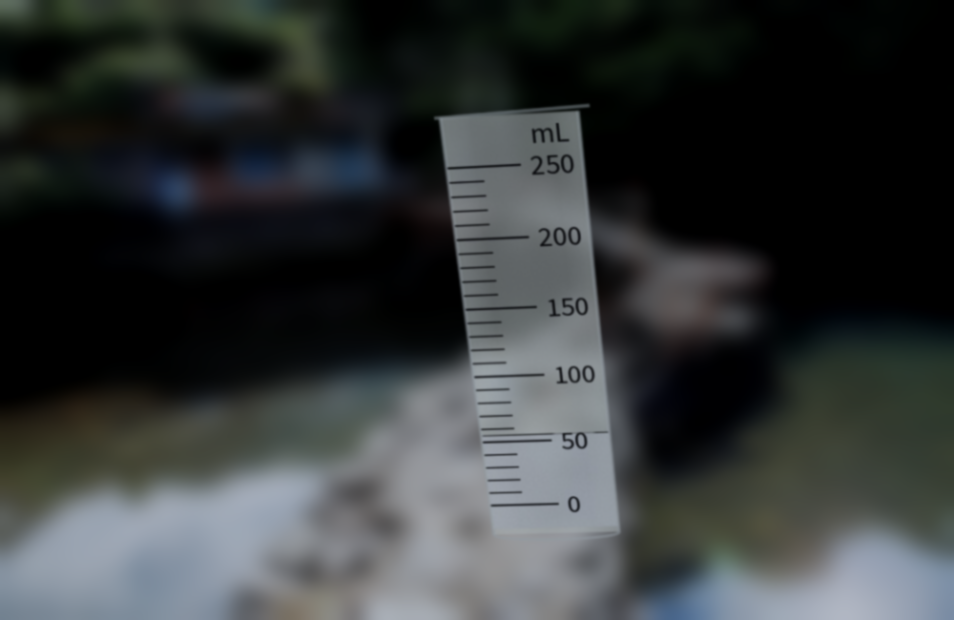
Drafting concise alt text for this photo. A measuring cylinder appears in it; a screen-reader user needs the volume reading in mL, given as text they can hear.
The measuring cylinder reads 55 mL
